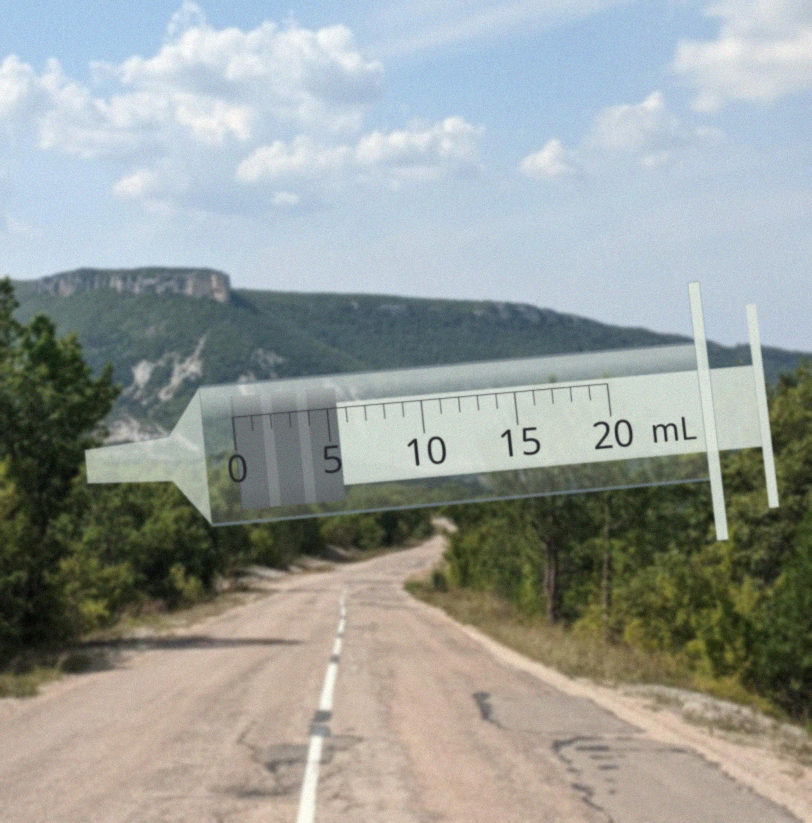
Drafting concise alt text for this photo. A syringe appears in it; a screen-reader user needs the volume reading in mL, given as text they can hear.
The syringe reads 0 mL
